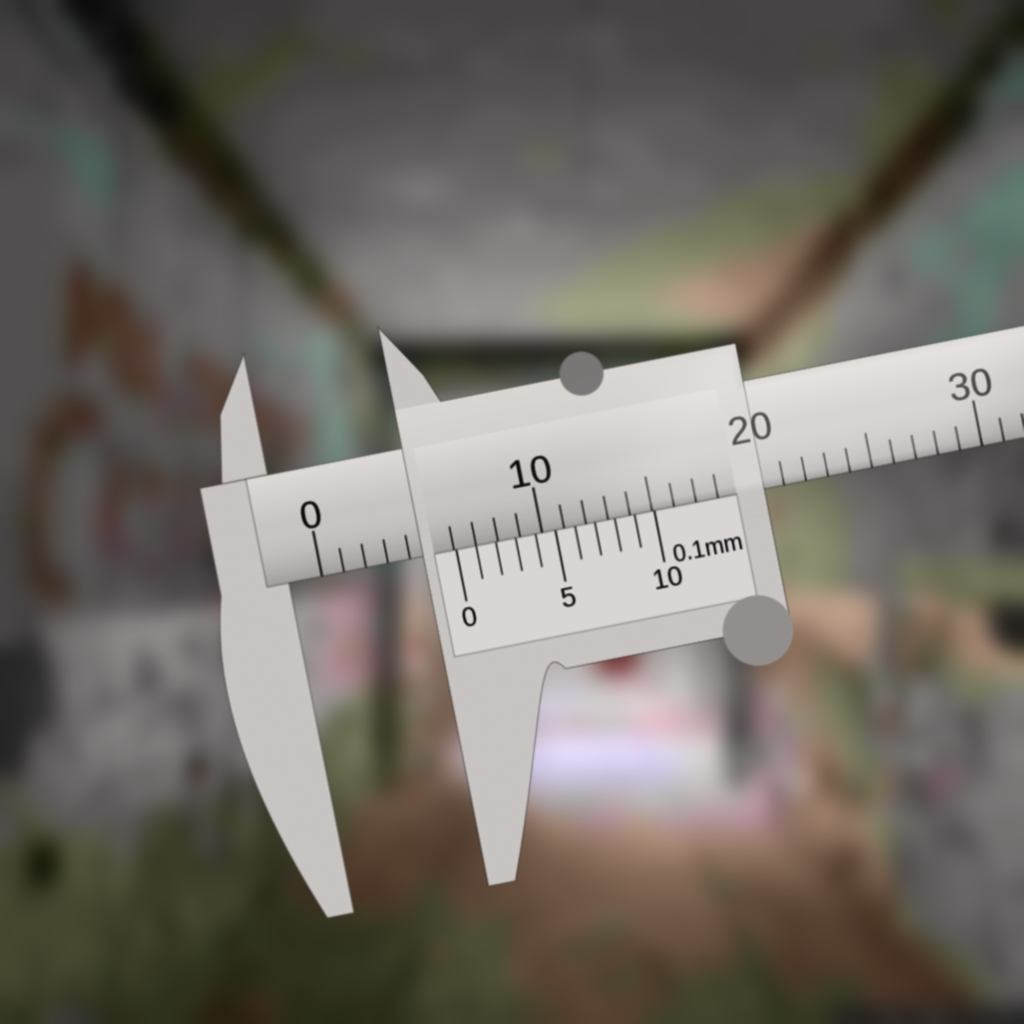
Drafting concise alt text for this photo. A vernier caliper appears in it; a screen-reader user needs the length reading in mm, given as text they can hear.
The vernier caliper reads 6.1 mm
